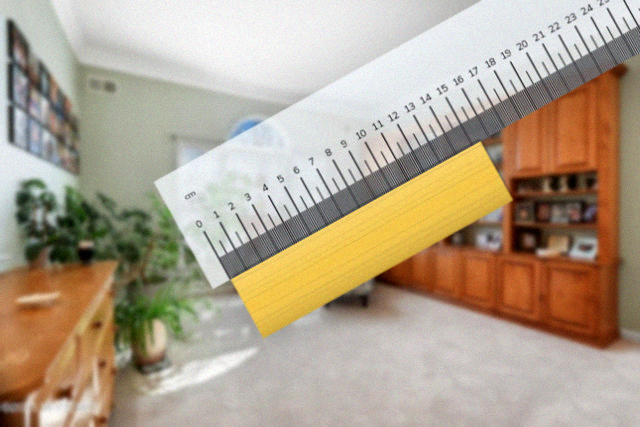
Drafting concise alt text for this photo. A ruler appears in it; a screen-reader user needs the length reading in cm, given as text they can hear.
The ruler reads 15.5 cm
